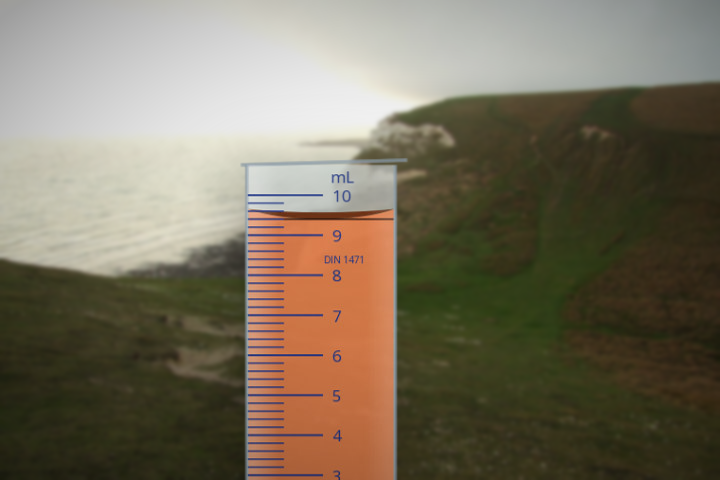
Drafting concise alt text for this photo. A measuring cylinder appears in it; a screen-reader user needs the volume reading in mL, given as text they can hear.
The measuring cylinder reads 9.4 mL
